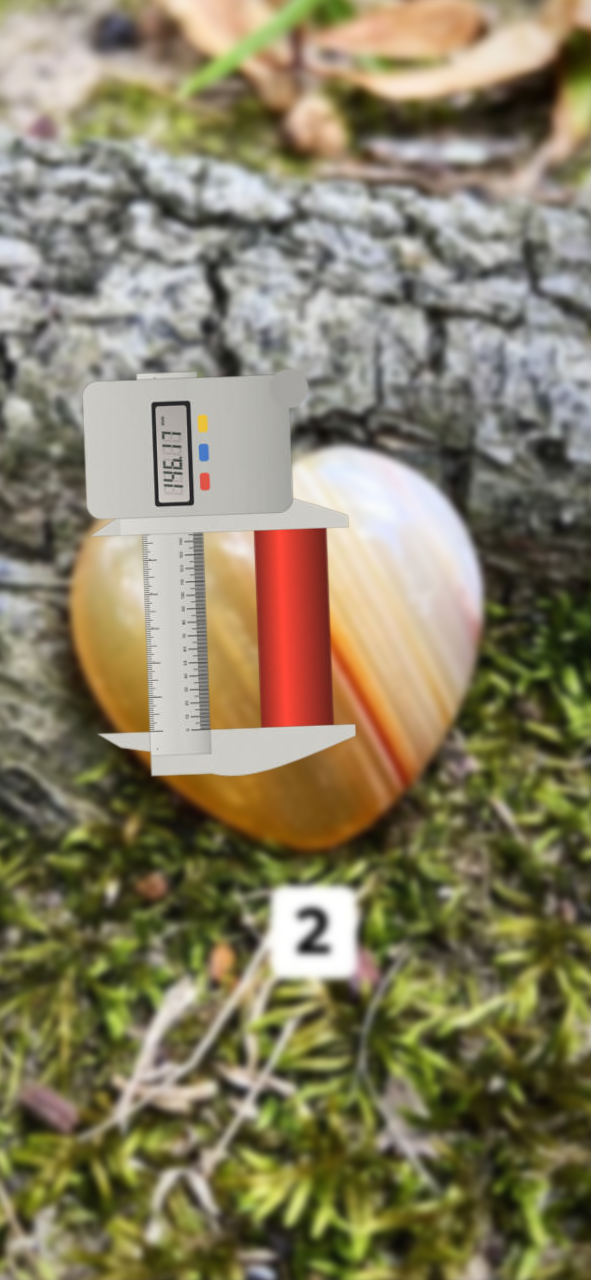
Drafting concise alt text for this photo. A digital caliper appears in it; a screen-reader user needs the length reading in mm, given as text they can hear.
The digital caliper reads 146.17 mm
